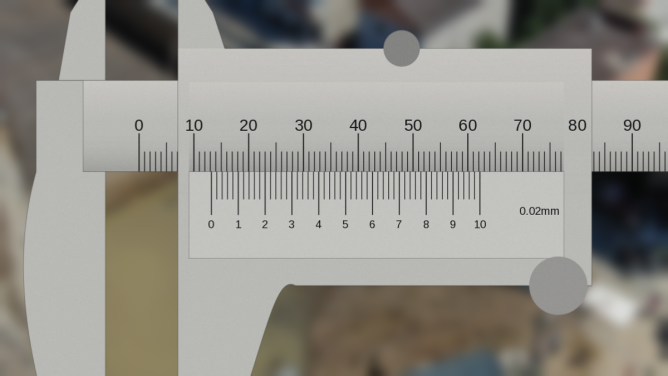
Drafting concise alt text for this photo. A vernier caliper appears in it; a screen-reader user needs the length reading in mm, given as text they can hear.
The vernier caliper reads 13.2 mm
